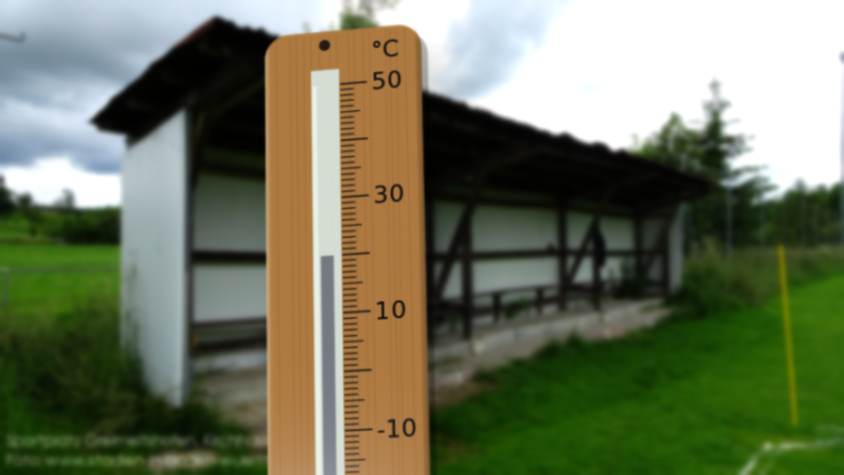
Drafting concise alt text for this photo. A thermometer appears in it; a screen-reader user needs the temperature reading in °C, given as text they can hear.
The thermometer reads 20 °C
